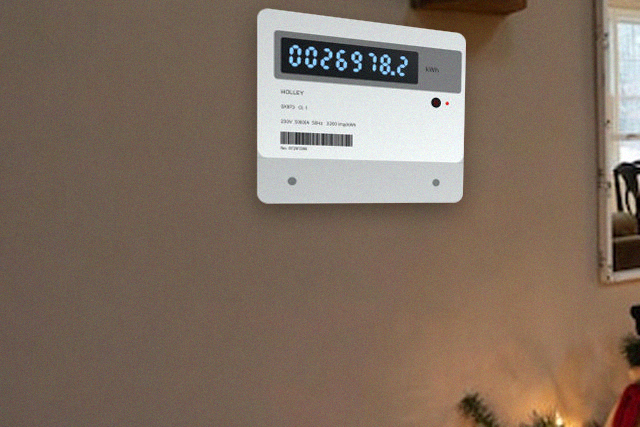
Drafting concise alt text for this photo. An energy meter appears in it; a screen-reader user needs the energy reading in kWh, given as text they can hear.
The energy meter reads 26978.2 kWh
